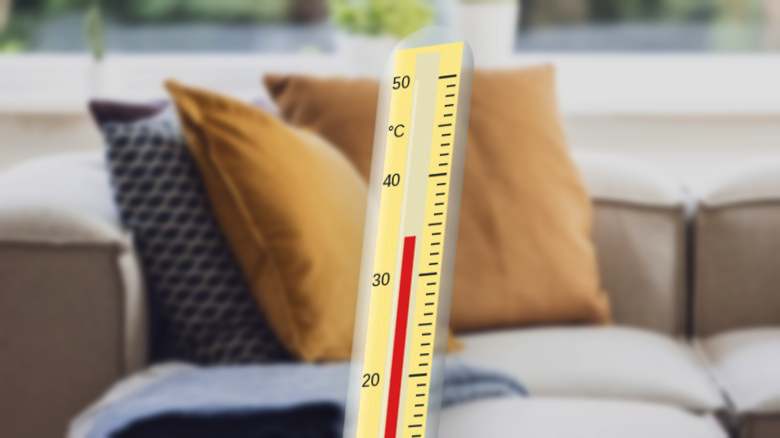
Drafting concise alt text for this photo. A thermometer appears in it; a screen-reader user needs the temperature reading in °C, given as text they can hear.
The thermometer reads 34 °C
